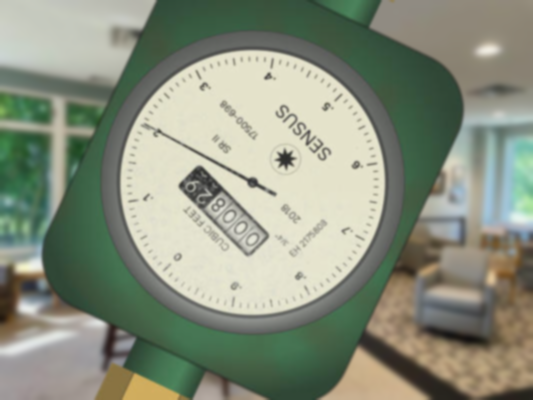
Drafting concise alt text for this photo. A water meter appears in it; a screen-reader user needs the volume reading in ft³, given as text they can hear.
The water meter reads 829.20 ft³
